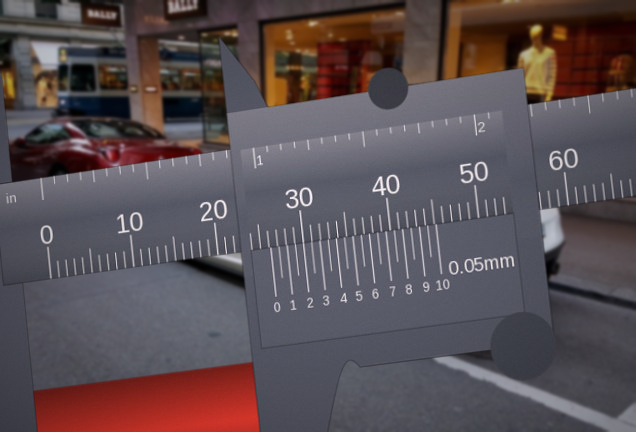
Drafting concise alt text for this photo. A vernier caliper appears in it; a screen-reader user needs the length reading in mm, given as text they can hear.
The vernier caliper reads 26.2 mm
